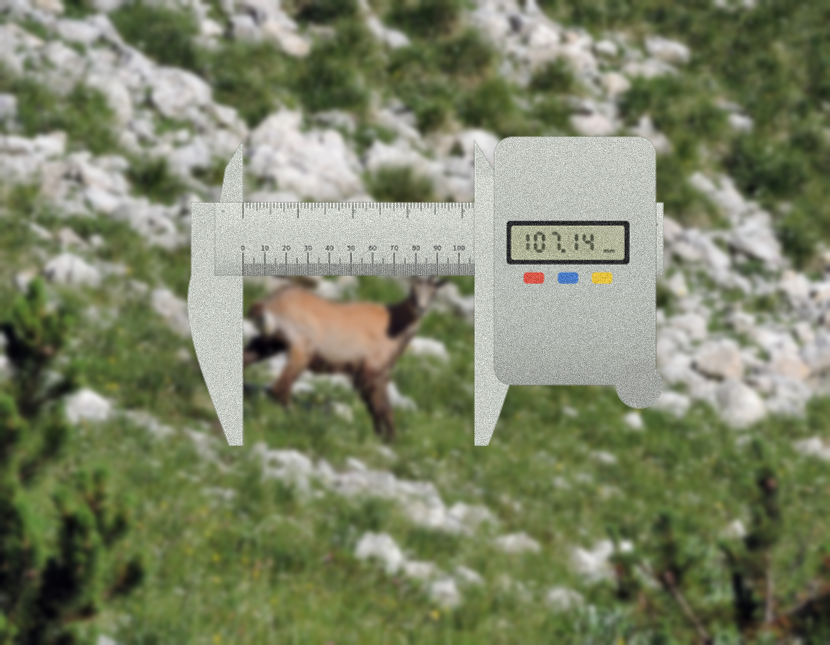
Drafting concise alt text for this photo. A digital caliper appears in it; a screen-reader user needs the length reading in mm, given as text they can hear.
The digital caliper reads 107.14 mm
